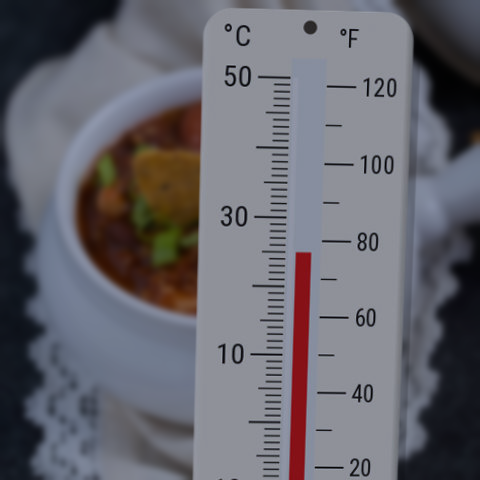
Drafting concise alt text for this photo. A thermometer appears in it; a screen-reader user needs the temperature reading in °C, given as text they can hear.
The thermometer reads 25 °C
